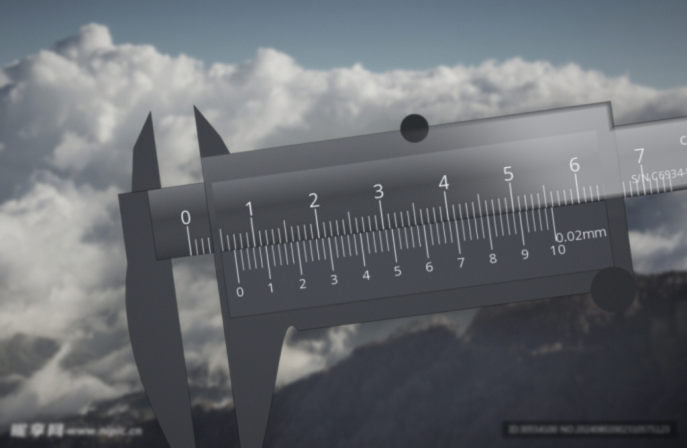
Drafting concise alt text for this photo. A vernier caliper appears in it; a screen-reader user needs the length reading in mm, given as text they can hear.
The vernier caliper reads 6.8 mm
